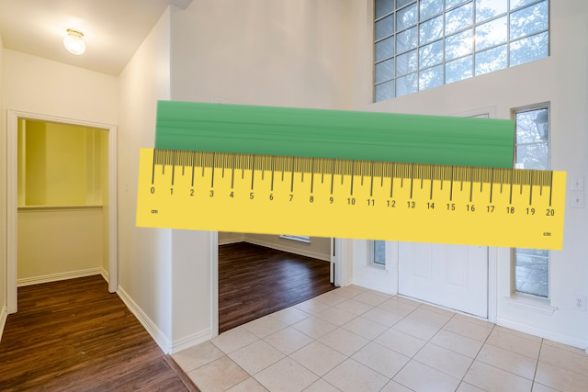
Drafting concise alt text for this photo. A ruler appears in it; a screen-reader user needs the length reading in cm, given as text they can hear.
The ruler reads 18 cm
